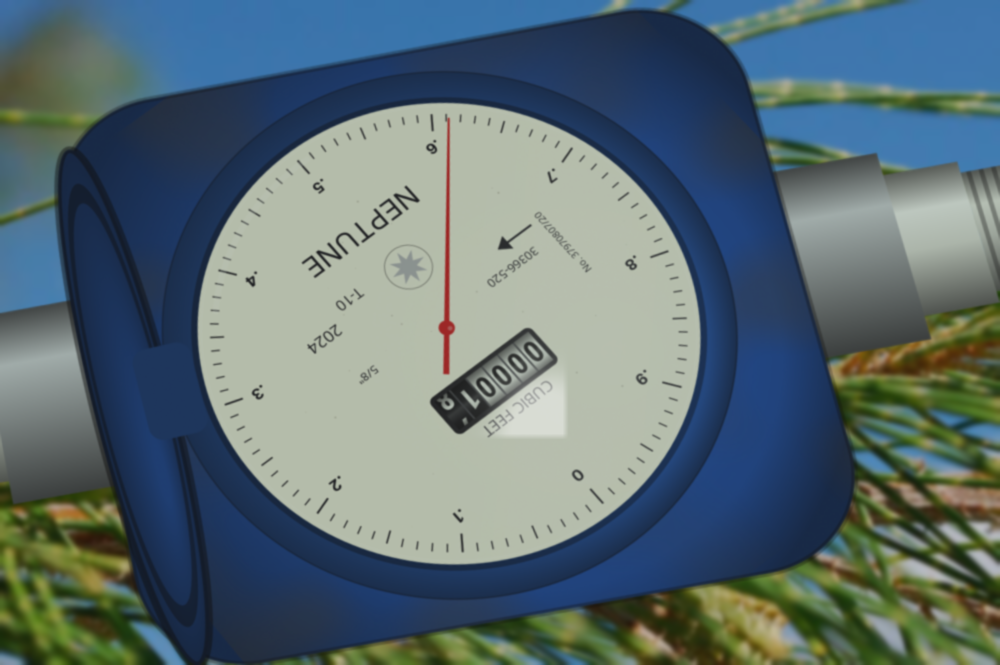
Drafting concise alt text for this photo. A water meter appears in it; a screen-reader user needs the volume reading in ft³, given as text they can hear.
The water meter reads 17.61 ft³
